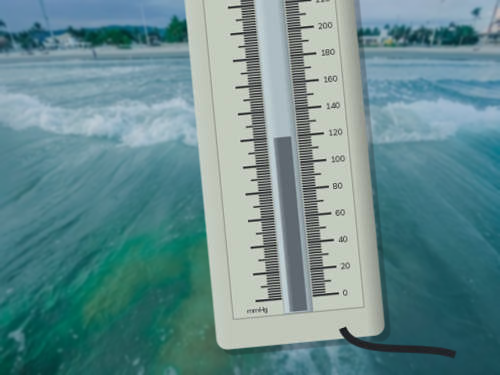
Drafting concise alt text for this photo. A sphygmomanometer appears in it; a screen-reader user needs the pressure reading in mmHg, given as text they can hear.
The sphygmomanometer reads 120 mmHg
